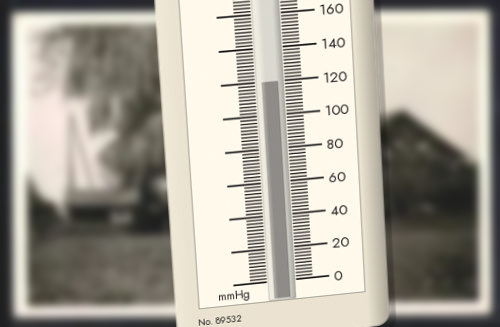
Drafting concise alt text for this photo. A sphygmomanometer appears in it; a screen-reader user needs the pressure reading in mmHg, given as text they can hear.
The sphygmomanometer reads 120 mmHg
